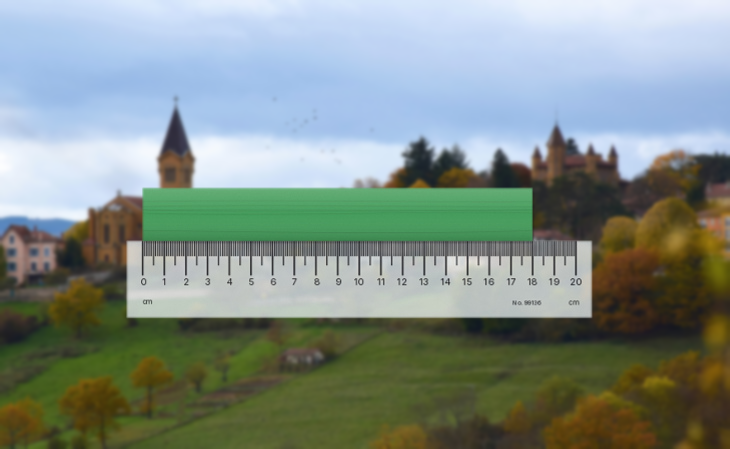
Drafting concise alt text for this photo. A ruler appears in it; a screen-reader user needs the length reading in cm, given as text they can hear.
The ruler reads 18 cm
